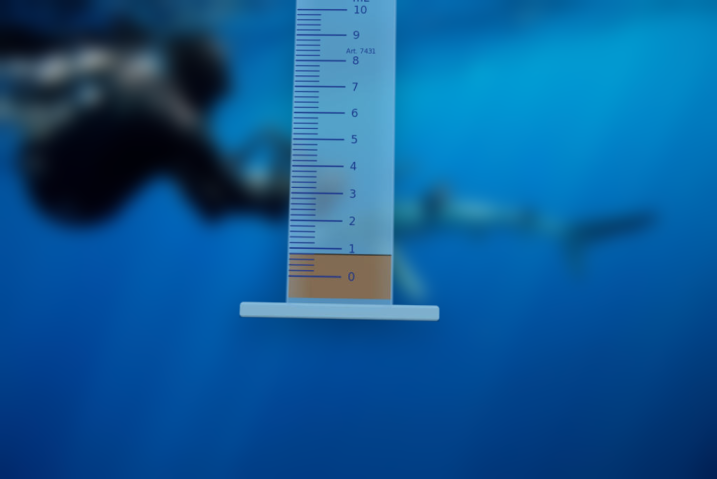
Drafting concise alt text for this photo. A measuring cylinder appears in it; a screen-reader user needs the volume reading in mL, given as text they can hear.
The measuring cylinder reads 0.8 mL
